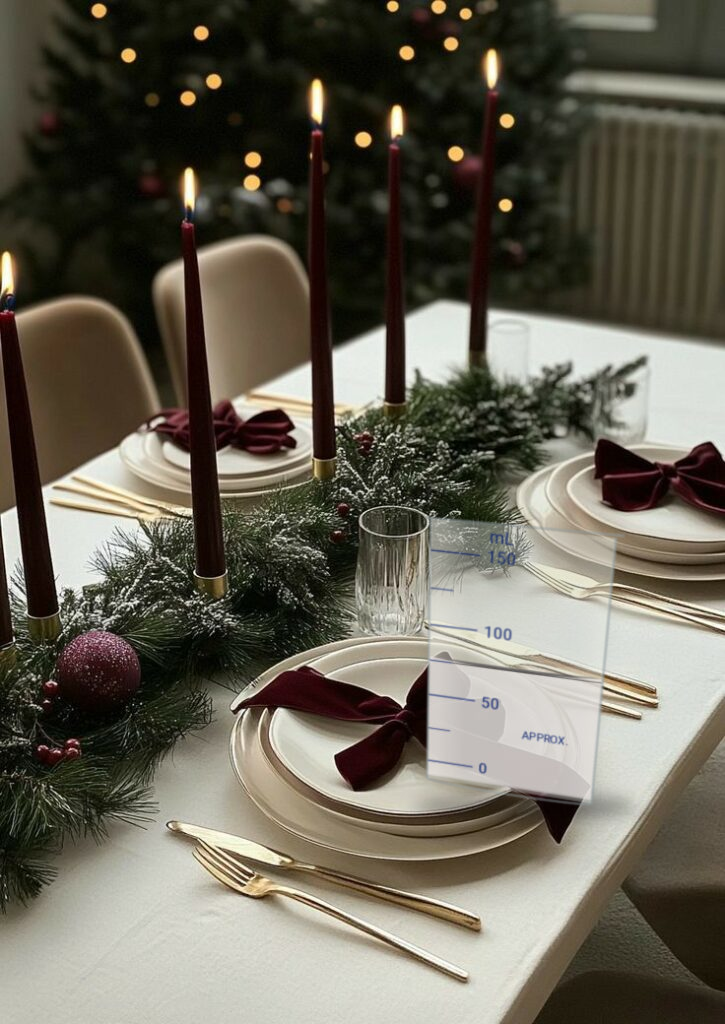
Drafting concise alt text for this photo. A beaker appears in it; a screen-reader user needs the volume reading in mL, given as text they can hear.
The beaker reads 75 mL
